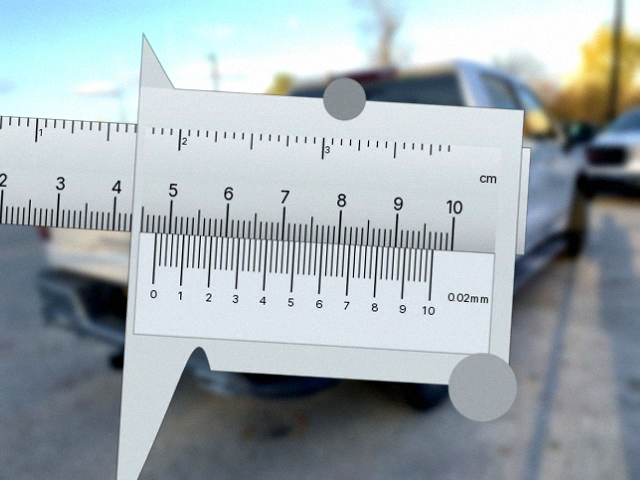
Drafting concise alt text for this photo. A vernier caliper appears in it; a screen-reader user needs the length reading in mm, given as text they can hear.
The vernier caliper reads 47.6 mm
